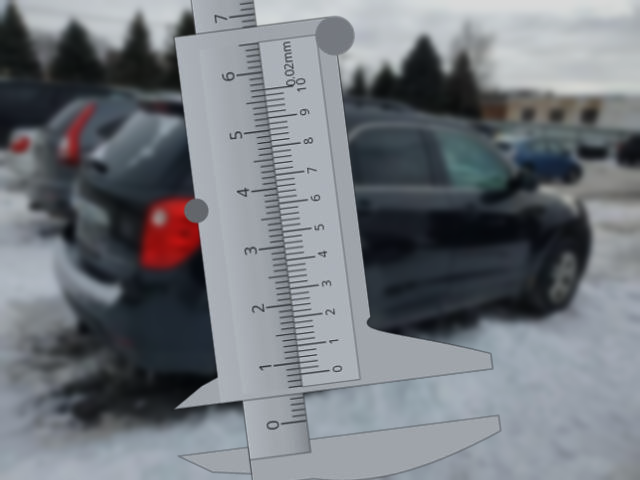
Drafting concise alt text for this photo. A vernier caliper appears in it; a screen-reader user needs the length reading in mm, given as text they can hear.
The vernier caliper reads 8.0 mm
